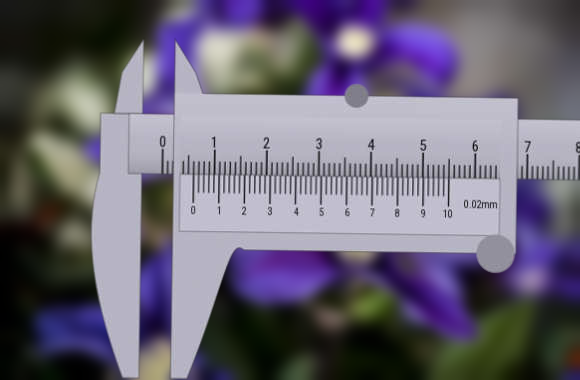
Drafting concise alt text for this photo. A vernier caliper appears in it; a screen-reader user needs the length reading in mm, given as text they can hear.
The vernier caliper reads 6.0 mm
